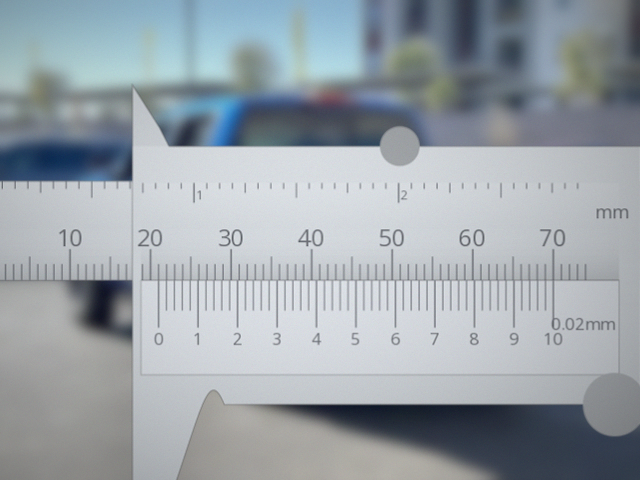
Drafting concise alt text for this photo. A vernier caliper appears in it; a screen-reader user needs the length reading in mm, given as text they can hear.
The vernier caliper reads 21.0 mm
